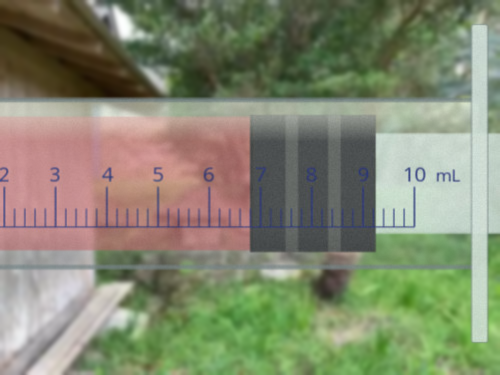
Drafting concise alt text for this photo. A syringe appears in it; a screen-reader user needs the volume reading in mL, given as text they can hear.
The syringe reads 6.8 mL
